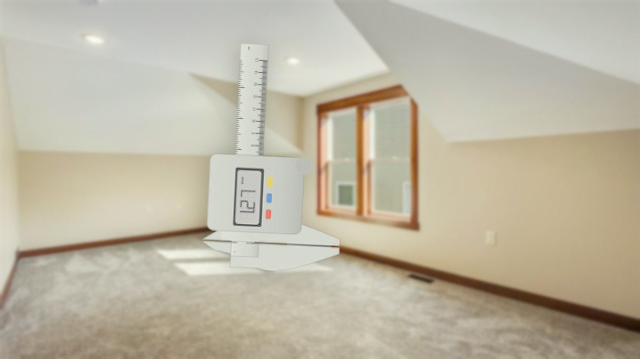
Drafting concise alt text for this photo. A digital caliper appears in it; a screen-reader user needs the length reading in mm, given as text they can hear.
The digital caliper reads 1.27 mm
